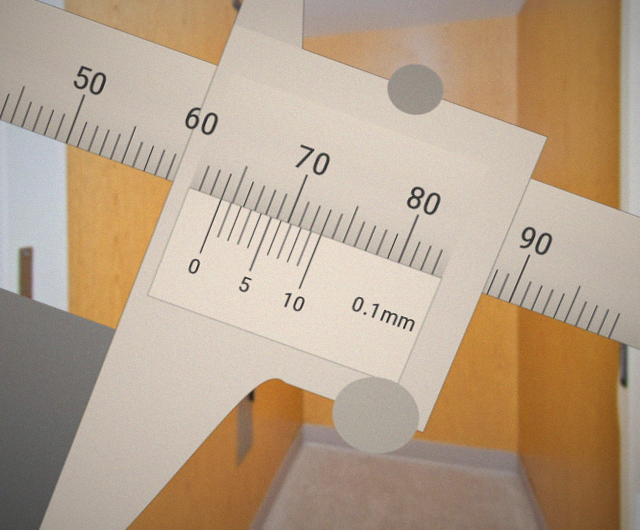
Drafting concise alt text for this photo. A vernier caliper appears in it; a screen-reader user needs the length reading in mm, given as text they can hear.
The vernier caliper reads 64.0 mm
